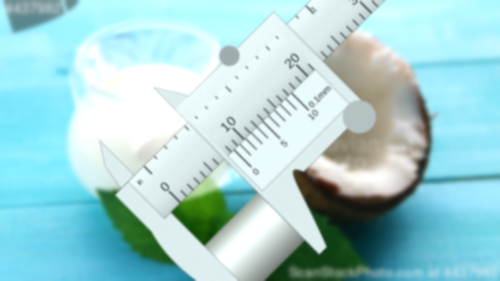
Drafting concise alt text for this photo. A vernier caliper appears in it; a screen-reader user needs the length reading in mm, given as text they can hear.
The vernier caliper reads 8.4 mm
